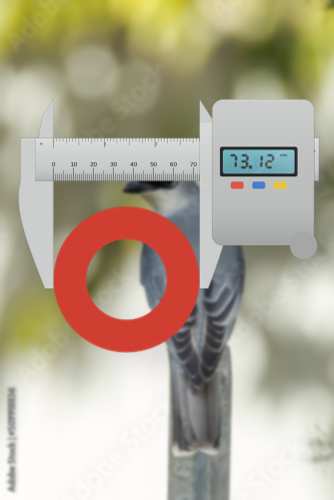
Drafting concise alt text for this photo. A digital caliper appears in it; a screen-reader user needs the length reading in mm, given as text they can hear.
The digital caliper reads 73.12 mm
